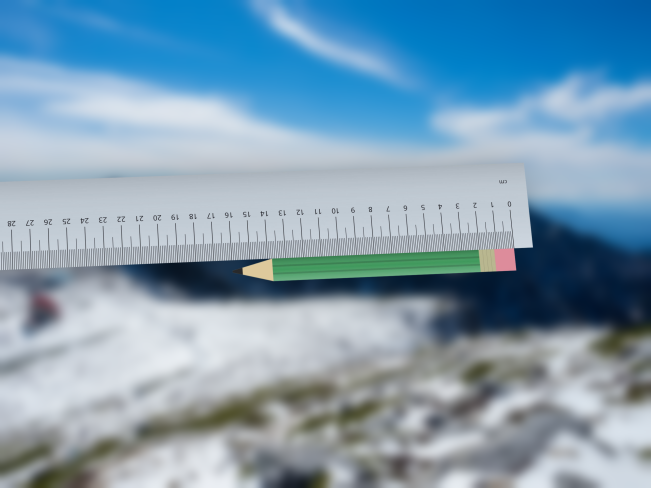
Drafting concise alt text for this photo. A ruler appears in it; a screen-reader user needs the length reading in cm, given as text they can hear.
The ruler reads 16 cm
